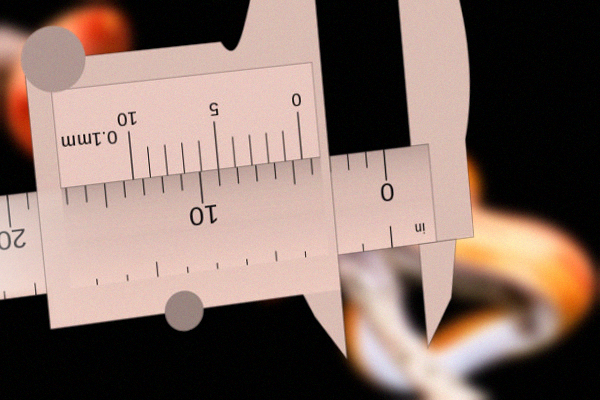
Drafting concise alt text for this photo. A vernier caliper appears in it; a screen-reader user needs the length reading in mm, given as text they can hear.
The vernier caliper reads 4.5 mm
